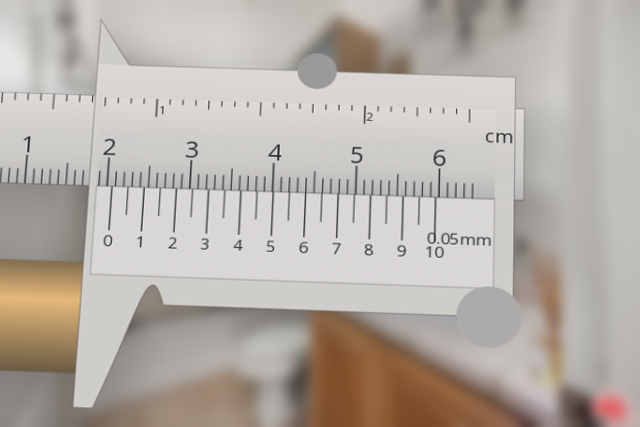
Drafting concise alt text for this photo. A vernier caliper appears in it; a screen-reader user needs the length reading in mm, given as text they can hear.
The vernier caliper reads 20.6 mm
